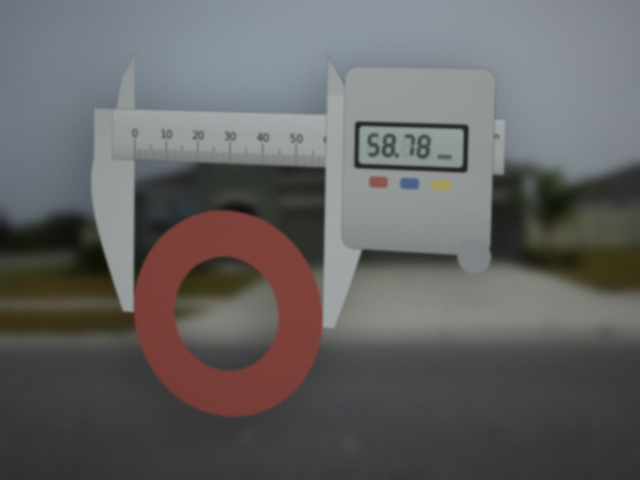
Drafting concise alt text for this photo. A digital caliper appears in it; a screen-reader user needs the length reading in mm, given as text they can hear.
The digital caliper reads 58.78 mm
